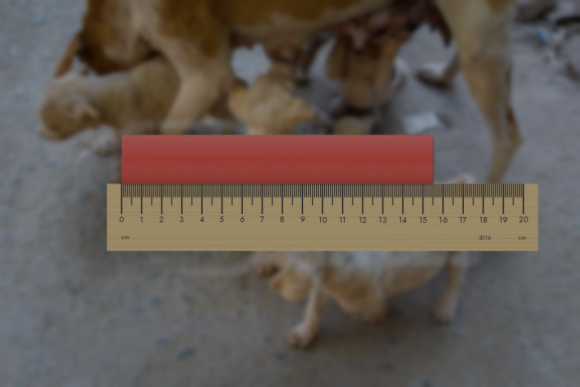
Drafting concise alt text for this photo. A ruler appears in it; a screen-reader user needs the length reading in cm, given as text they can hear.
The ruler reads 15.5 cm
